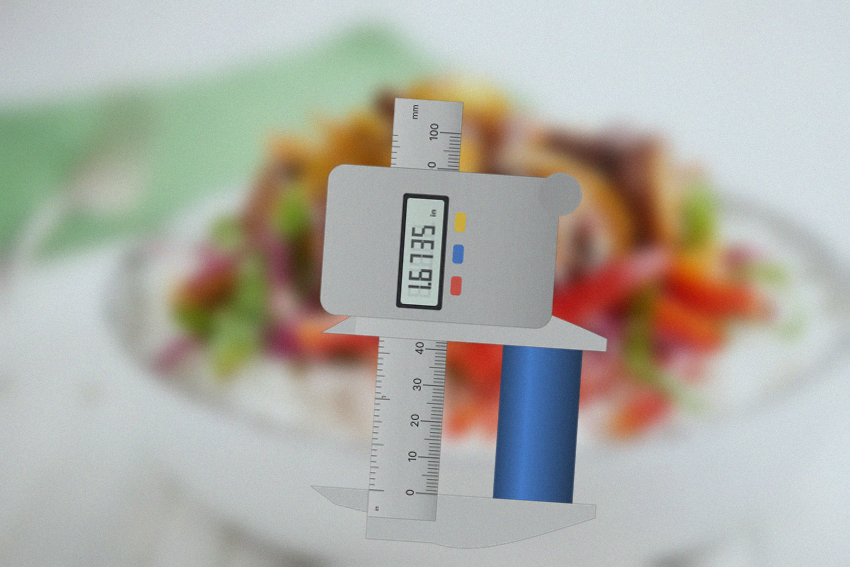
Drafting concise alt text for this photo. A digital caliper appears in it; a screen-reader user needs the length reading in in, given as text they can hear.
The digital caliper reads 1.6735 in
